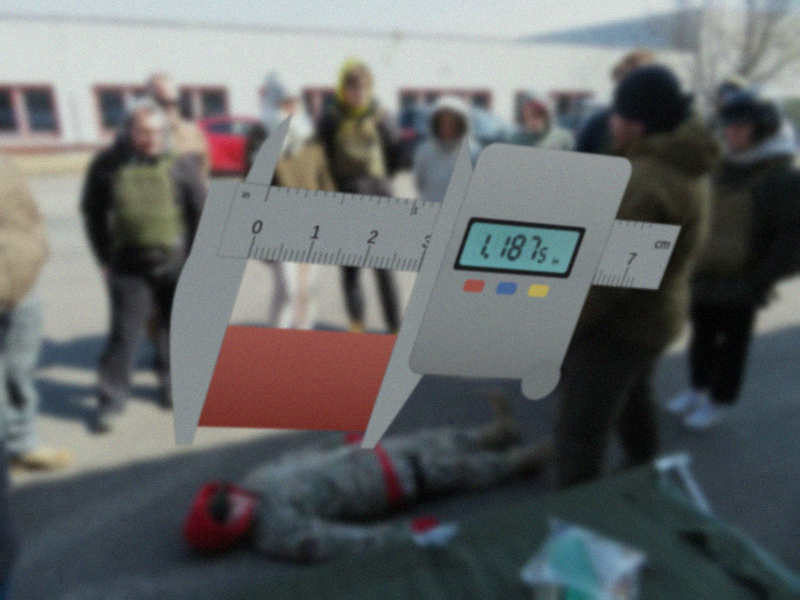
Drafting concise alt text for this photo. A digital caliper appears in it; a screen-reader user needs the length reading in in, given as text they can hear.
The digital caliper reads 1.1875 in
